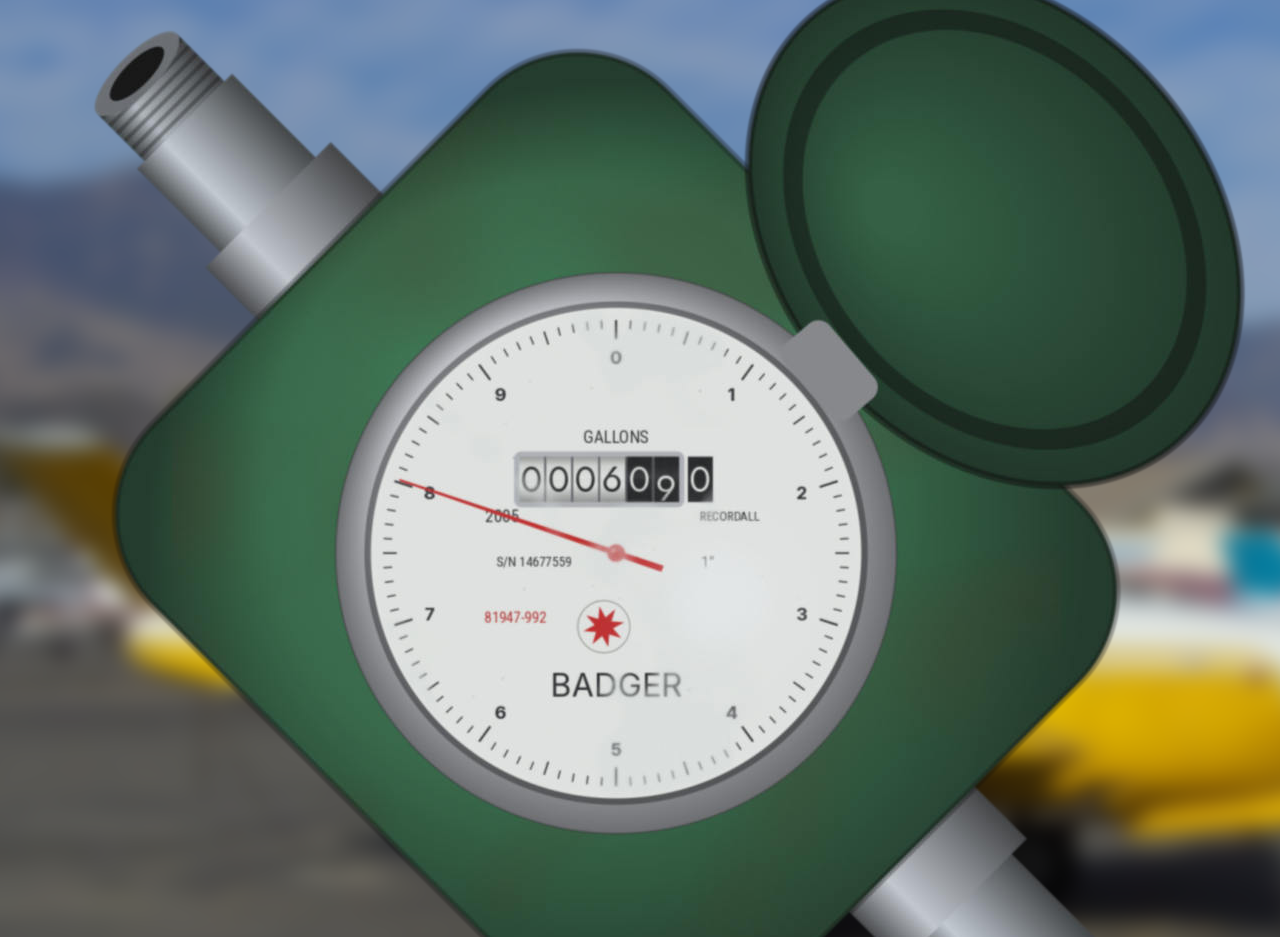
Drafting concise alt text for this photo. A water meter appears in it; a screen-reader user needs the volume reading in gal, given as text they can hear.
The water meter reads 6088.0 gal
